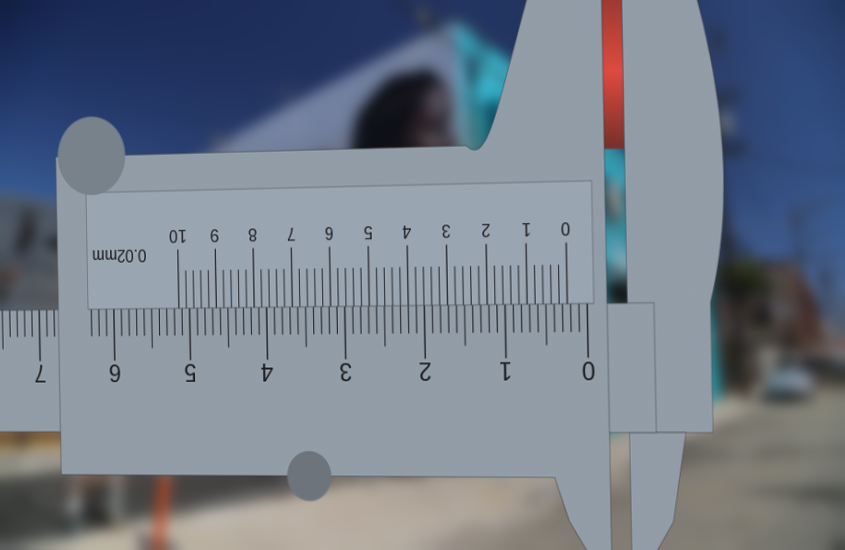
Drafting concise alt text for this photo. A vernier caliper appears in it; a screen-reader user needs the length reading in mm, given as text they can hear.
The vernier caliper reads 2.4 mm
